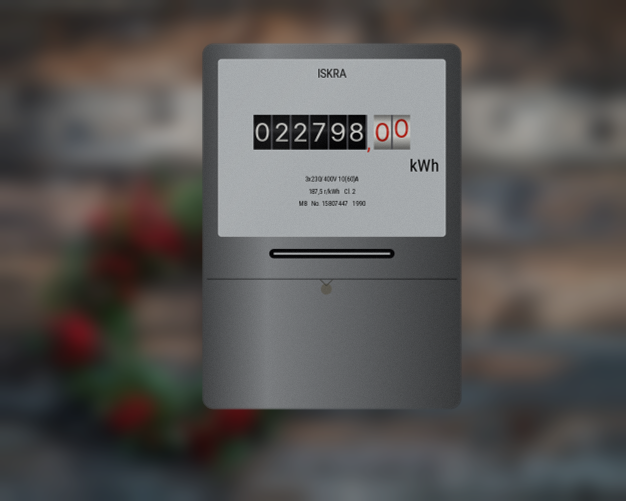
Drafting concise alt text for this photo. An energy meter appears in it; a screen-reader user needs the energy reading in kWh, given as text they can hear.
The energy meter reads 22798.00 kWh
